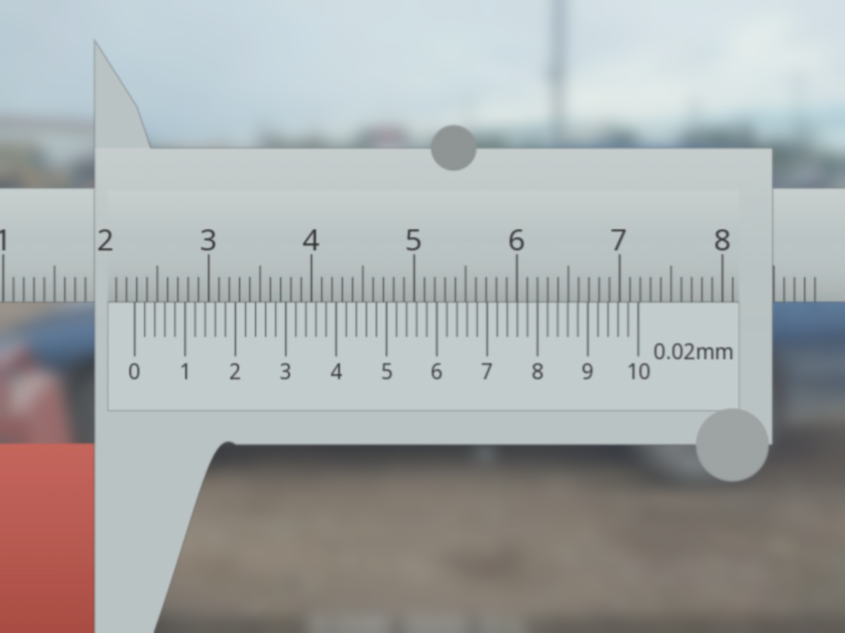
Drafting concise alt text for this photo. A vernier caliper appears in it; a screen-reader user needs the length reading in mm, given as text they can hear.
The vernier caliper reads 22.8 mm
